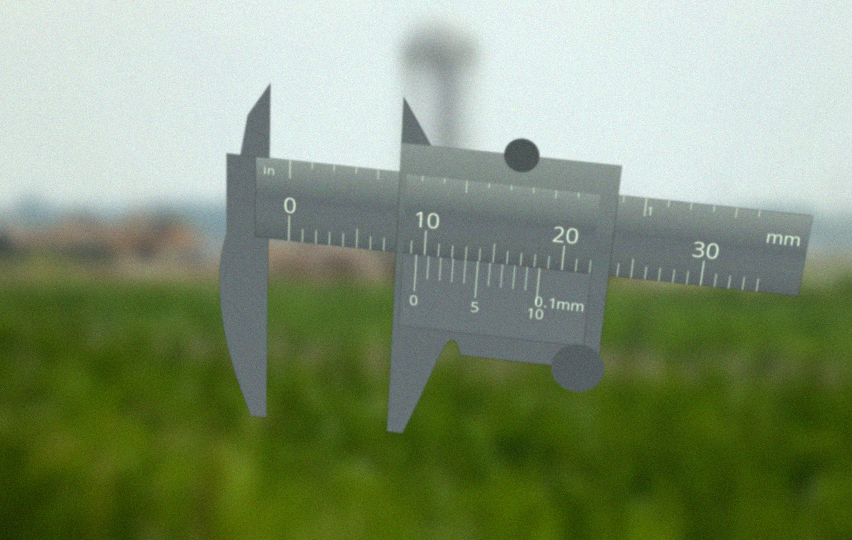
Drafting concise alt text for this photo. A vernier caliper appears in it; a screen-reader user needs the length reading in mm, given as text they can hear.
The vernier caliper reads 9.4 mm
